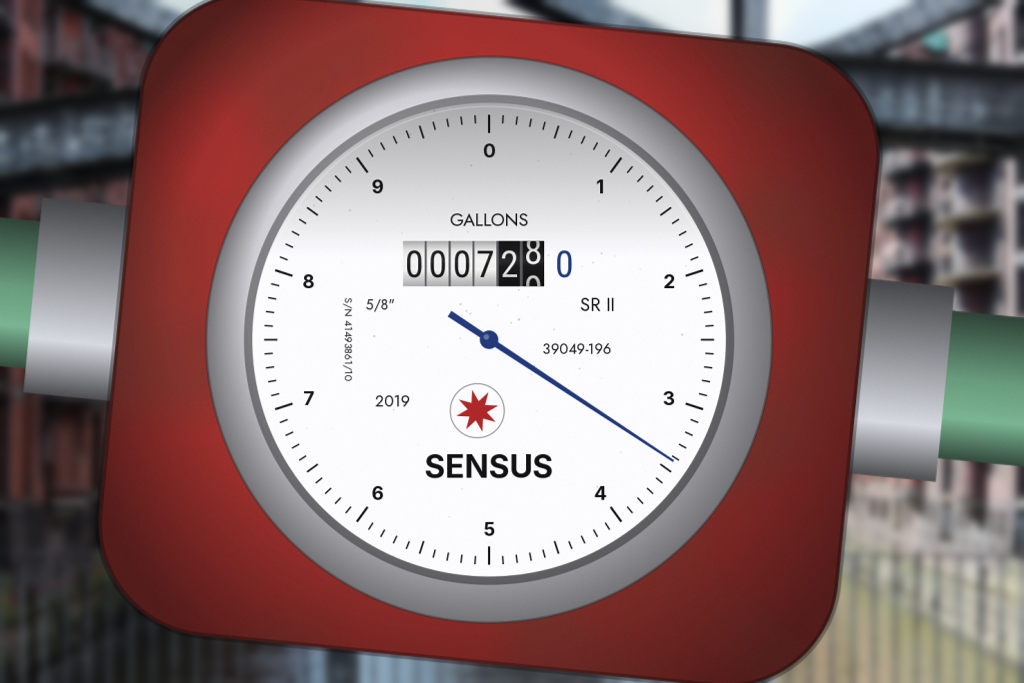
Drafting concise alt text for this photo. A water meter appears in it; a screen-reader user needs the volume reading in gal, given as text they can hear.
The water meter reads 7283.4 gal
